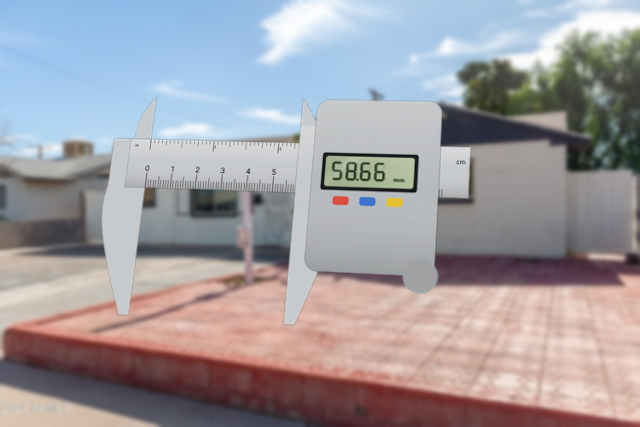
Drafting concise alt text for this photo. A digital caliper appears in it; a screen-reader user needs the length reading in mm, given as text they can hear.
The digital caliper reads 58.66 mm
